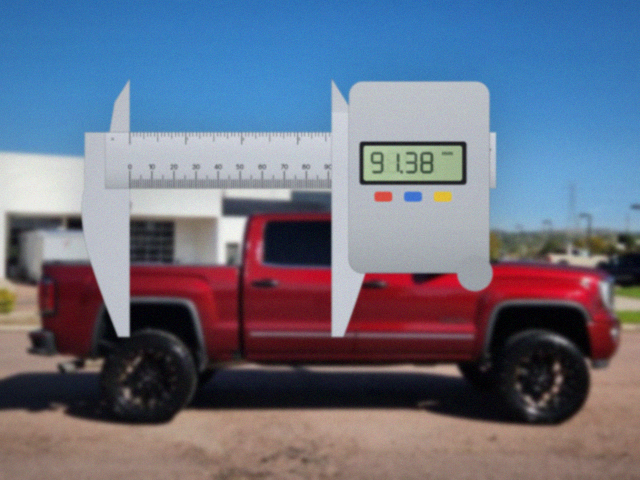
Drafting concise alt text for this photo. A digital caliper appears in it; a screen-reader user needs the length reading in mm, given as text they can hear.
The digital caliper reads 91.38 mm
